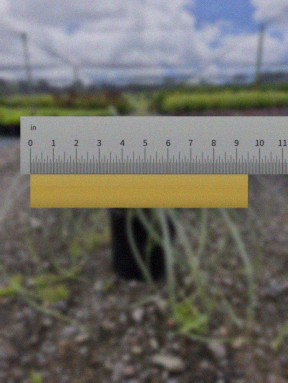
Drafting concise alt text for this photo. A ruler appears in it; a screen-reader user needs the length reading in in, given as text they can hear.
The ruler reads 9.5 in
